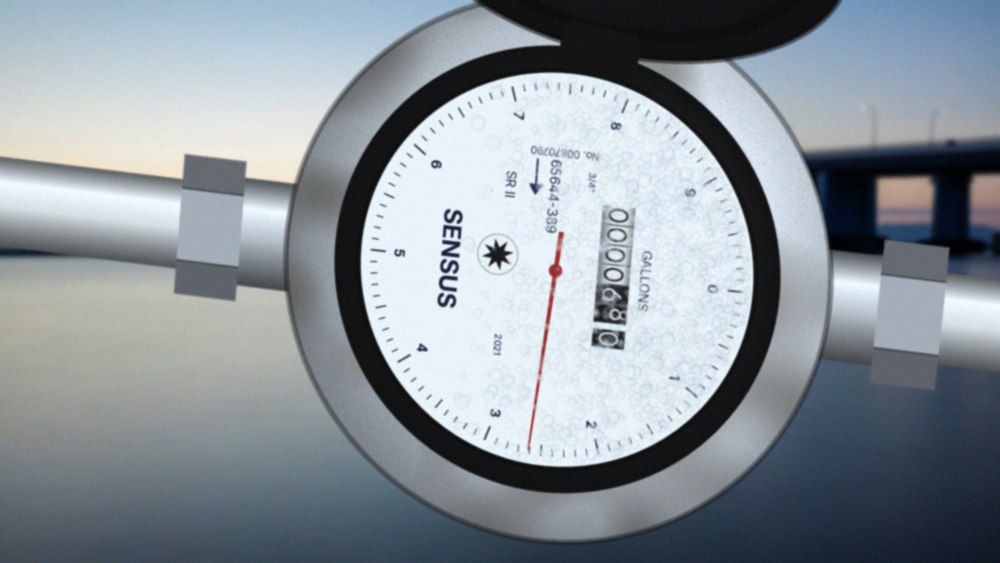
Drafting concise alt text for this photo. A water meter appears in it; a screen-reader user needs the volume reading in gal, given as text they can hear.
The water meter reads 682.6 gal
